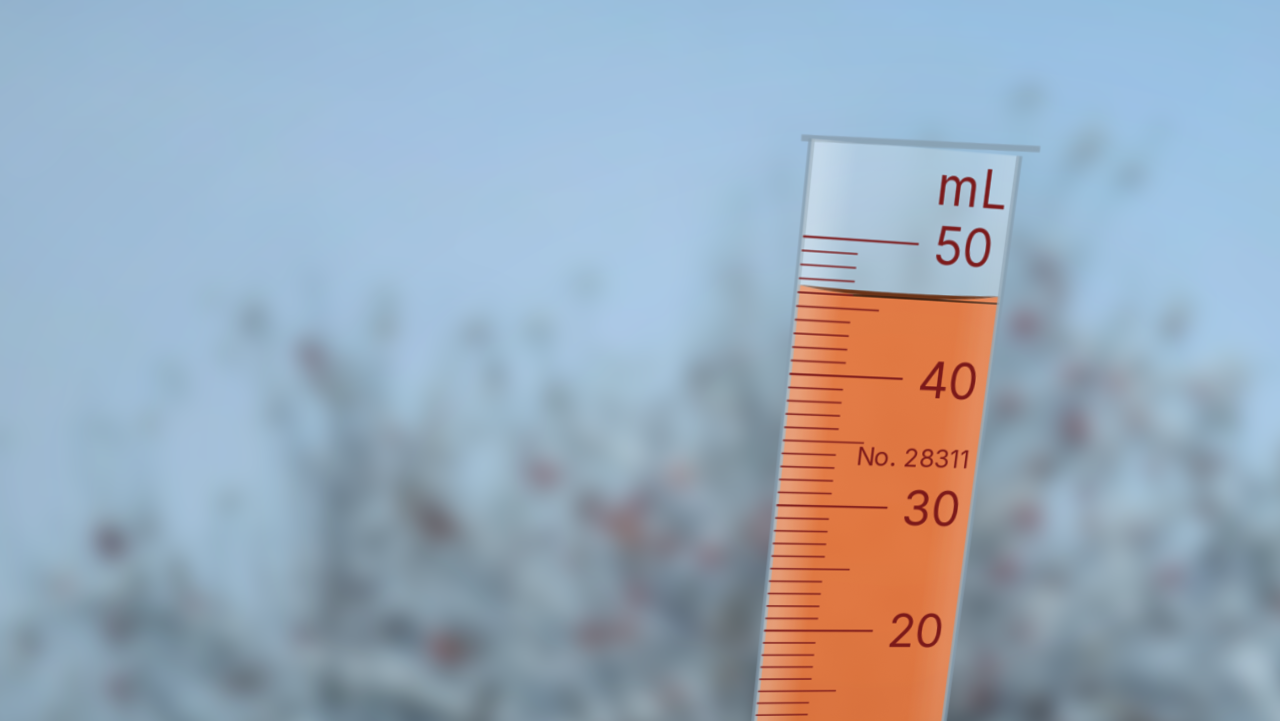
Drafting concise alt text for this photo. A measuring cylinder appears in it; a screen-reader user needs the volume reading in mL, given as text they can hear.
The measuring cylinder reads 46 mL
